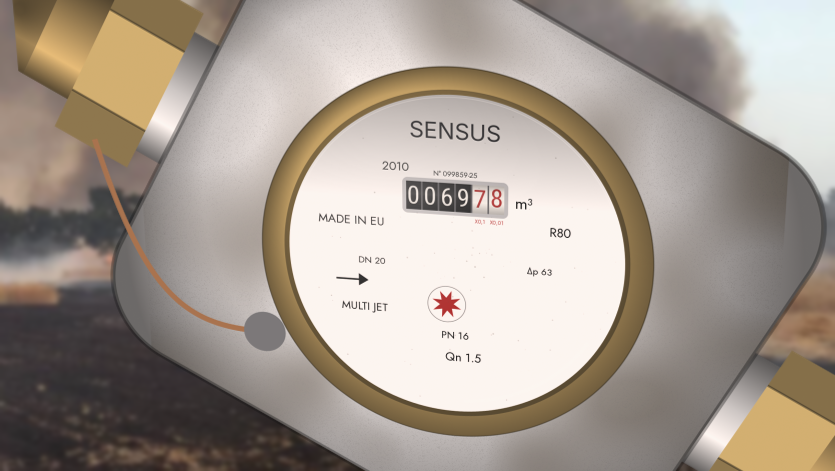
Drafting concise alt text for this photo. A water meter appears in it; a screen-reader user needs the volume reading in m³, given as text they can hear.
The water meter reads 69.78 m³
